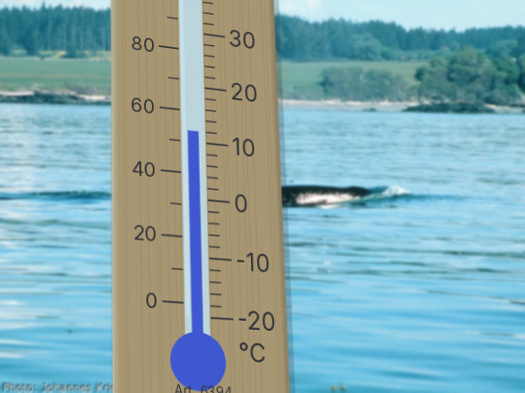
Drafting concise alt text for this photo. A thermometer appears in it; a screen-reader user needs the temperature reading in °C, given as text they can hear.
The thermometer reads 12 °C
